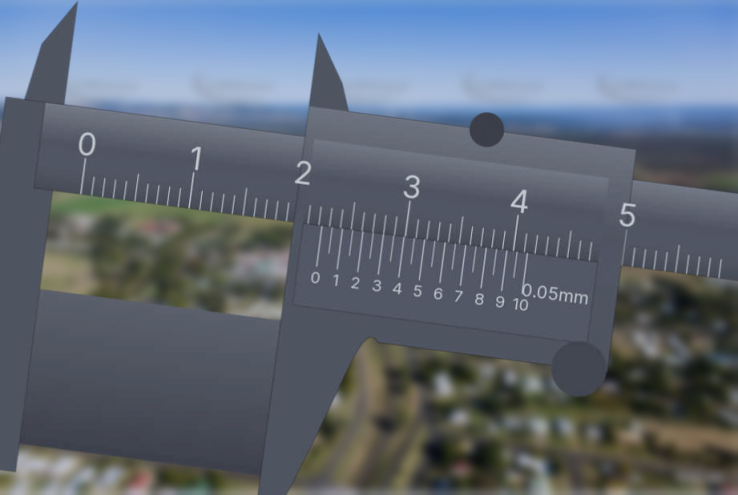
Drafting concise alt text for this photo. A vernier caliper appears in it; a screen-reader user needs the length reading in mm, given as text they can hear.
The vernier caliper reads 22.3 mm
